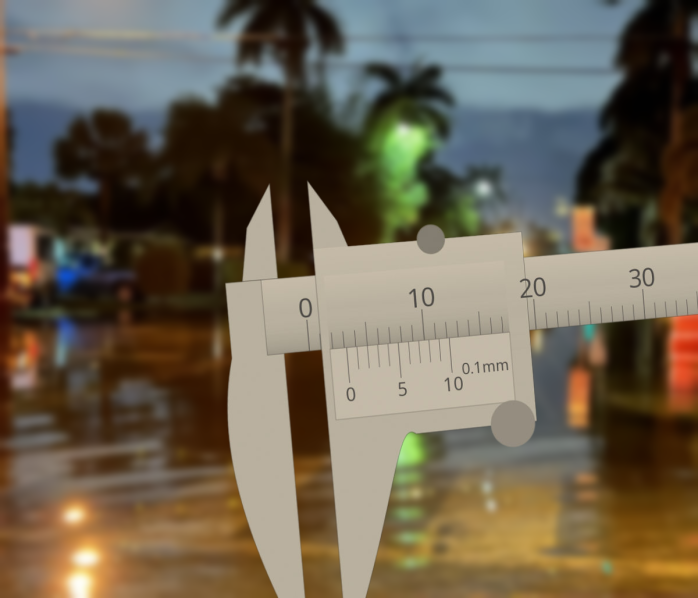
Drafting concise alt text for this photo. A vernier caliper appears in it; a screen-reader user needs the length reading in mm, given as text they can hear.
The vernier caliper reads 3.2 mm
